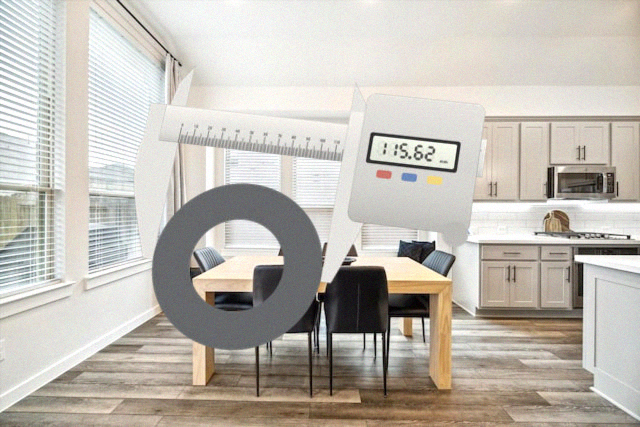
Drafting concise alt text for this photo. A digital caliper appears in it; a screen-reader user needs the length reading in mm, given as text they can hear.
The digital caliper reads 115.62 mm
